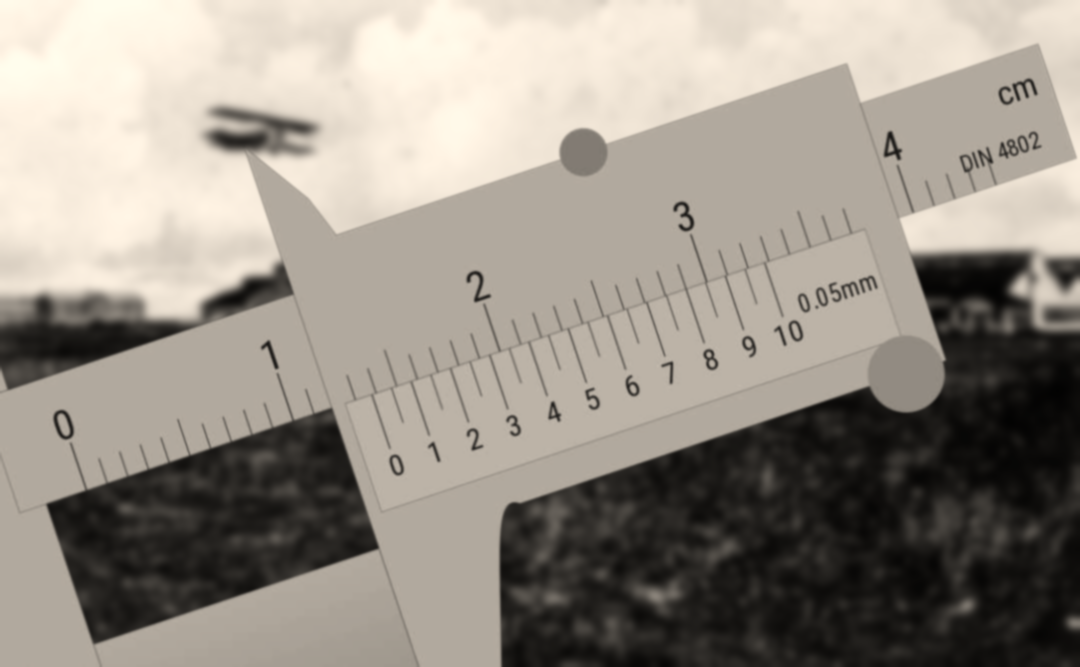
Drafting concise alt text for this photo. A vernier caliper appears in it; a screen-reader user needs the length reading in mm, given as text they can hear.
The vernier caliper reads 13.8 mm
